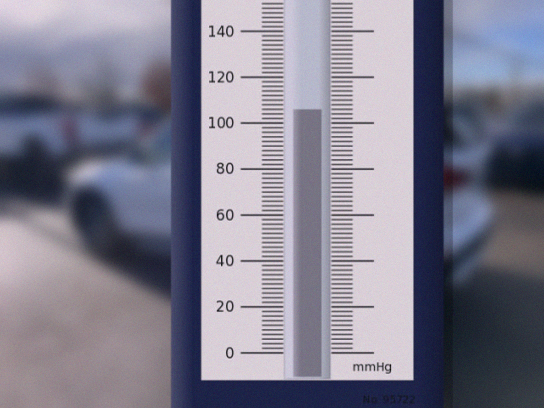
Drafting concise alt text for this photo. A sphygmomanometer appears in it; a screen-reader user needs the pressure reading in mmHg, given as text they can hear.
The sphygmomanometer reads 106 mmHg
